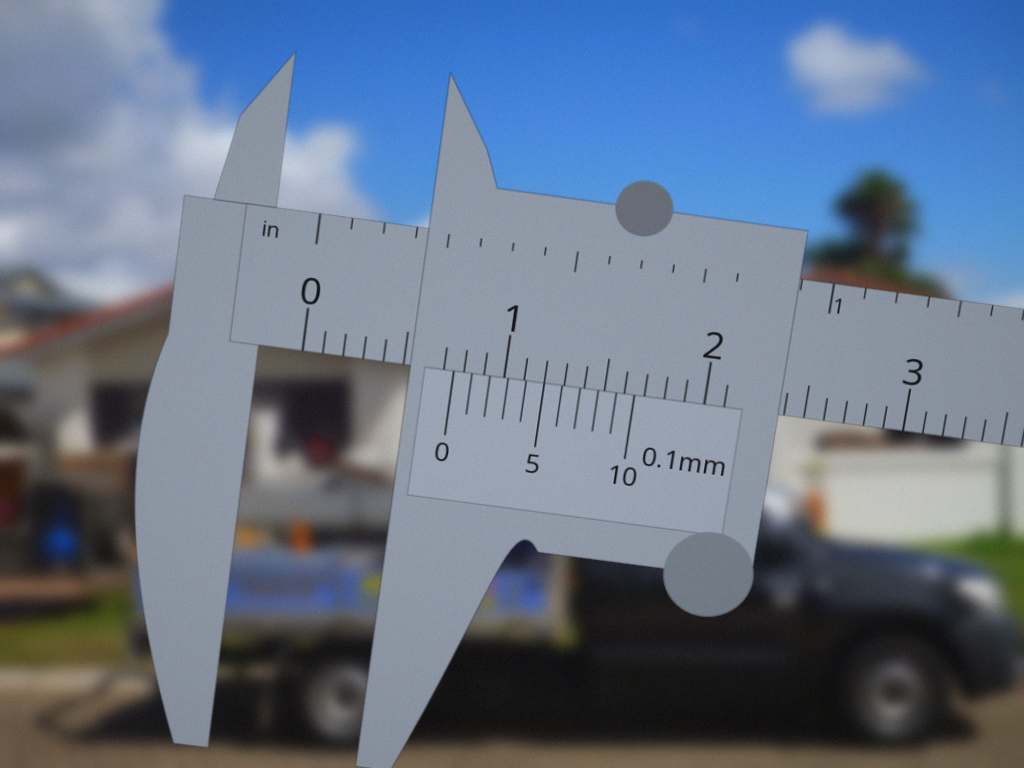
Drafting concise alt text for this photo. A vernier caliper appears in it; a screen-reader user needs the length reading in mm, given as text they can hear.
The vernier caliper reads 7.5 mm
